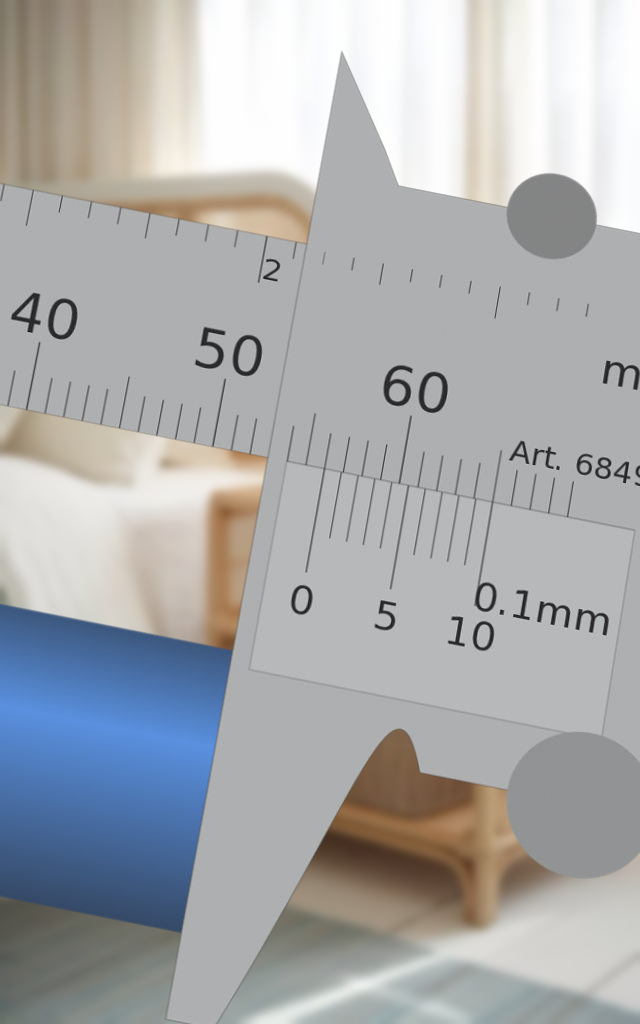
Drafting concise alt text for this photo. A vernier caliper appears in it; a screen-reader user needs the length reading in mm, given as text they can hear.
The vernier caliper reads 56.0 mm
